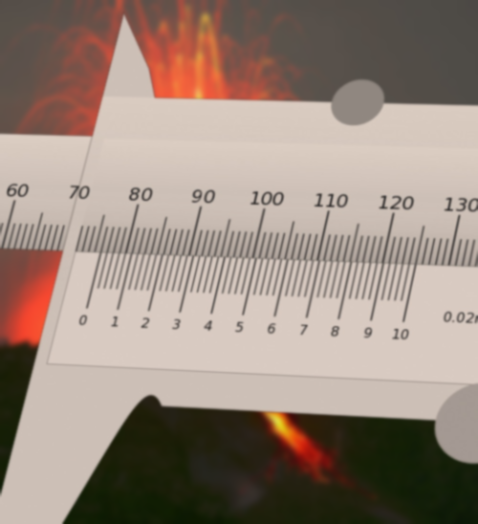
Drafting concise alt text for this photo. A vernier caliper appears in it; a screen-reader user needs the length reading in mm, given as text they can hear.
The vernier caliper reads 76.0 mm
